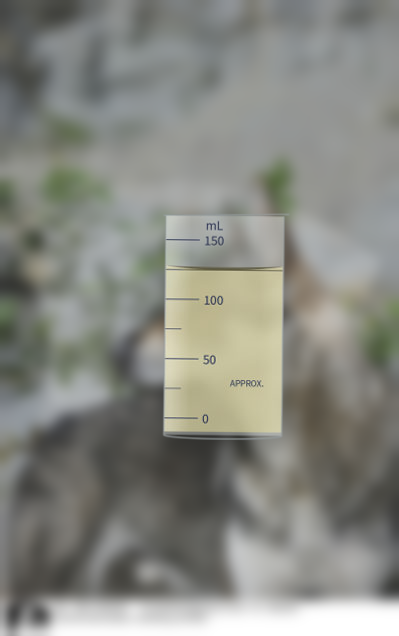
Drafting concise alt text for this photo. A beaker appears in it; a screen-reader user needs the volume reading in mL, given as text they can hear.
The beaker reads 125 mL
